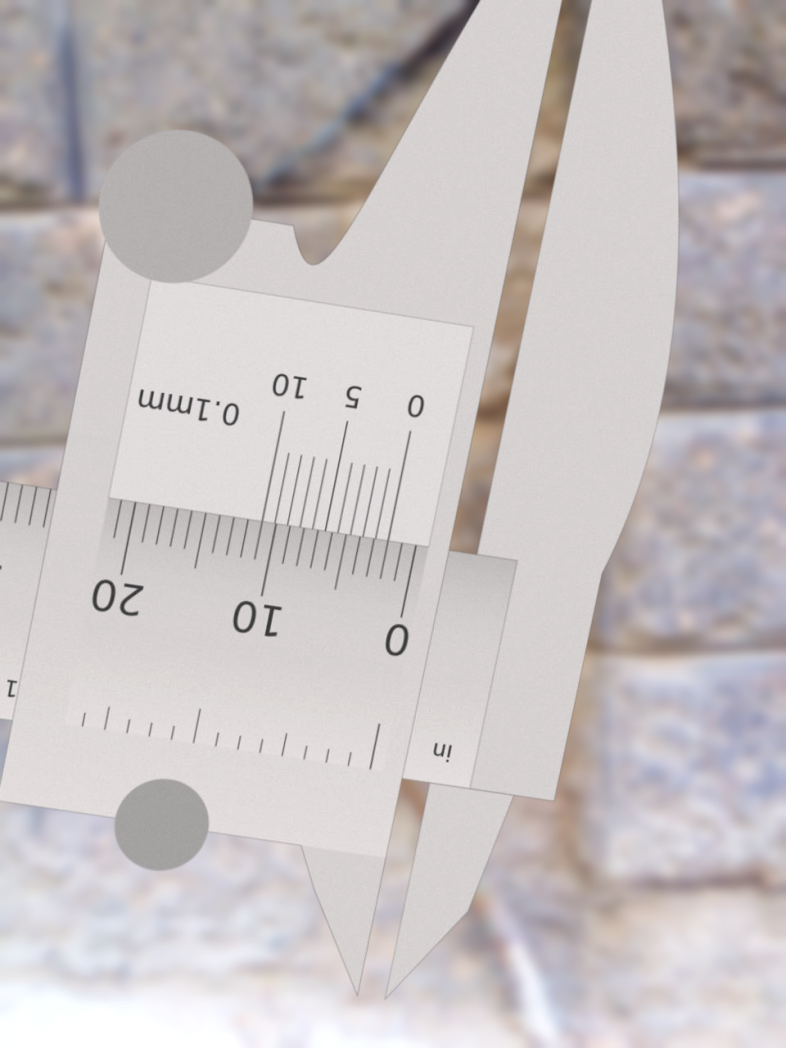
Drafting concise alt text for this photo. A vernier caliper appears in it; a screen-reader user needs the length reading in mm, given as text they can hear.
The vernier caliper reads 2.0 mm
